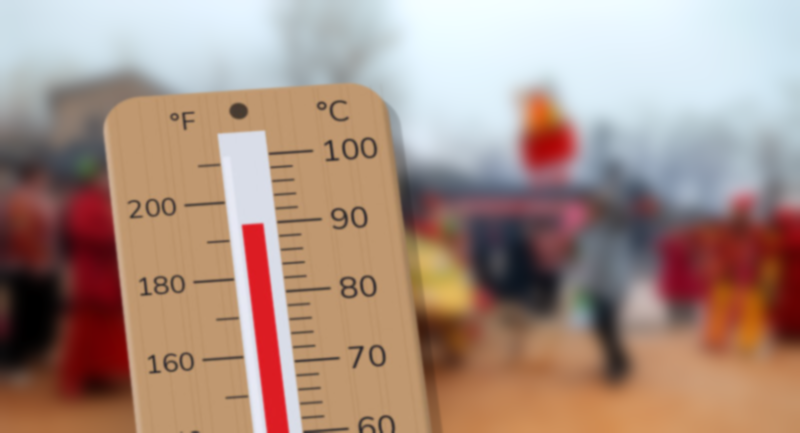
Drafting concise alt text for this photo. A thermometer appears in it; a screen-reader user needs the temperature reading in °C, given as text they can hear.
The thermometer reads 90 °C
